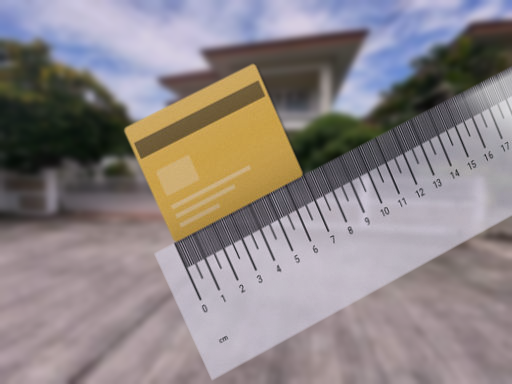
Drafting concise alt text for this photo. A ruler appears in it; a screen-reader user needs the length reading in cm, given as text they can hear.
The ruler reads 7 cm
